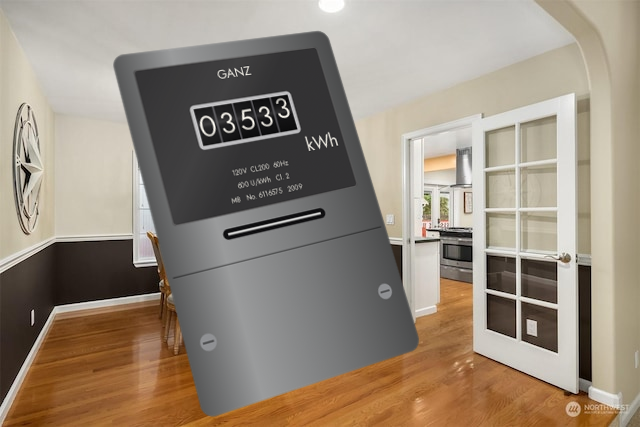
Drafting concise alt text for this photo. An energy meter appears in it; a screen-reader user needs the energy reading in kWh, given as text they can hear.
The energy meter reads 3533 kWh
